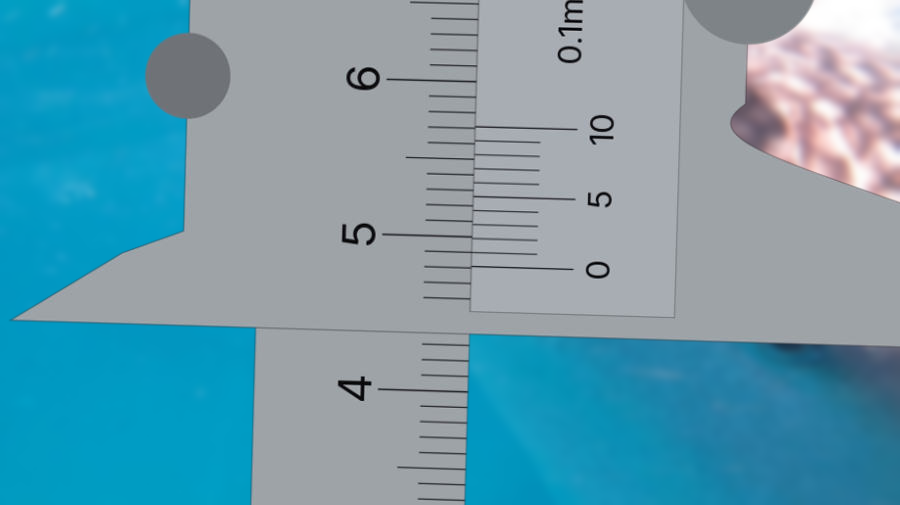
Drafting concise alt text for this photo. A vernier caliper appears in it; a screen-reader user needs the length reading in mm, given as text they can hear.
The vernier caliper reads 48.1 mm
